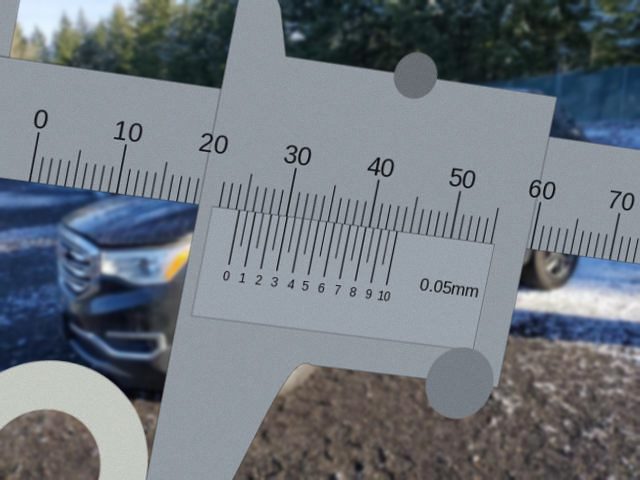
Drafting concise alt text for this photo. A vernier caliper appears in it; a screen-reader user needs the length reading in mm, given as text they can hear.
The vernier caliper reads 24.4 mm
